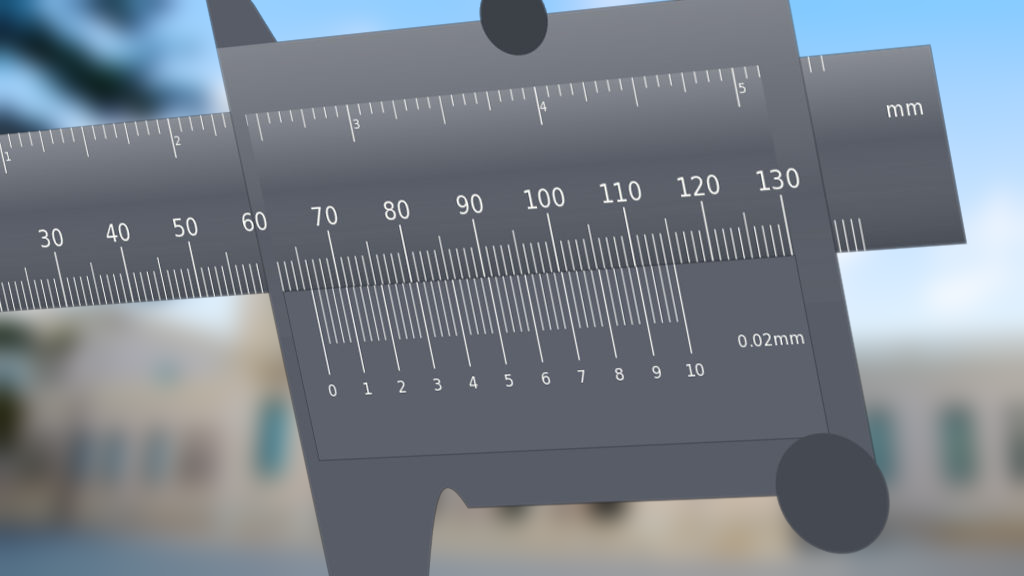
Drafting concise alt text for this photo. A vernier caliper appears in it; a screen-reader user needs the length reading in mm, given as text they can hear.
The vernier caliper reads 66.0 mm
